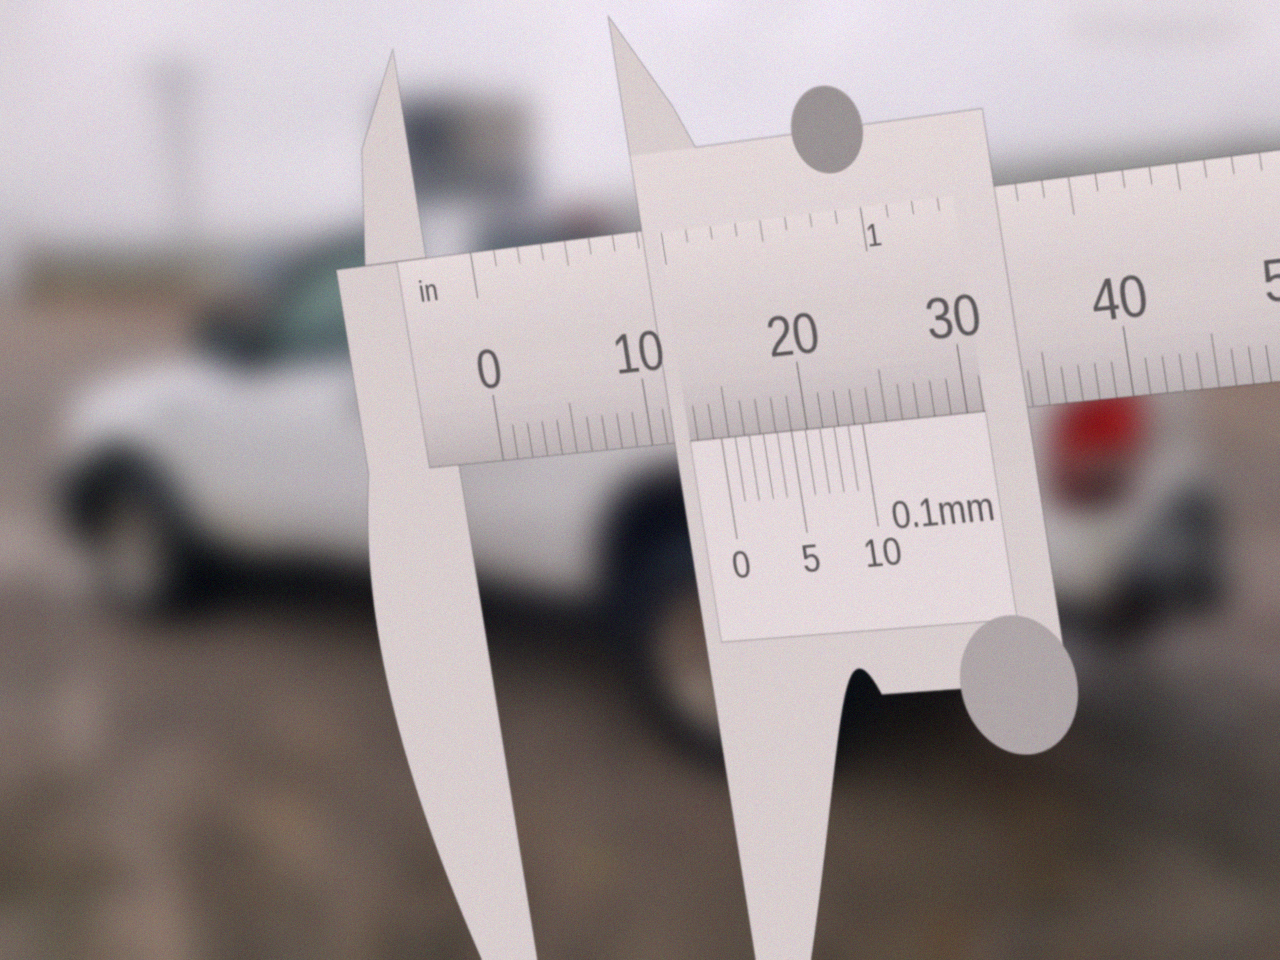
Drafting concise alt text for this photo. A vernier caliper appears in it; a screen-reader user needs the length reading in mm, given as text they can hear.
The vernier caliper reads 14.5 mm
